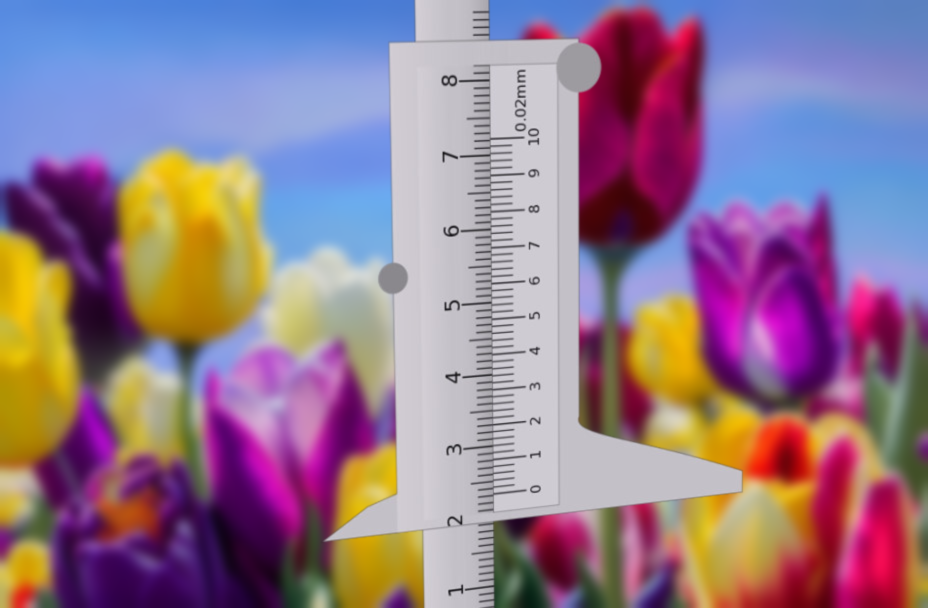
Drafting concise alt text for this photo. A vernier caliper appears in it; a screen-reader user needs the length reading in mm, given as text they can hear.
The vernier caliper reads 23.2 mm
